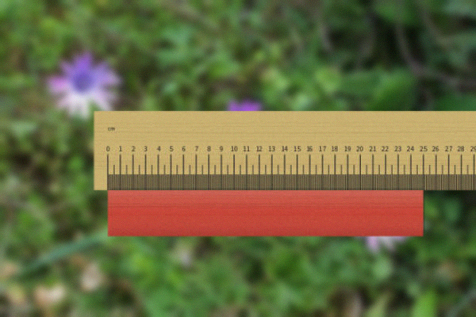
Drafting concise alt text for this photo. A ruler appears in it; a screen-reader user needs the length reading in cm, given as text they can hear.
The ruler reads 25 cm
